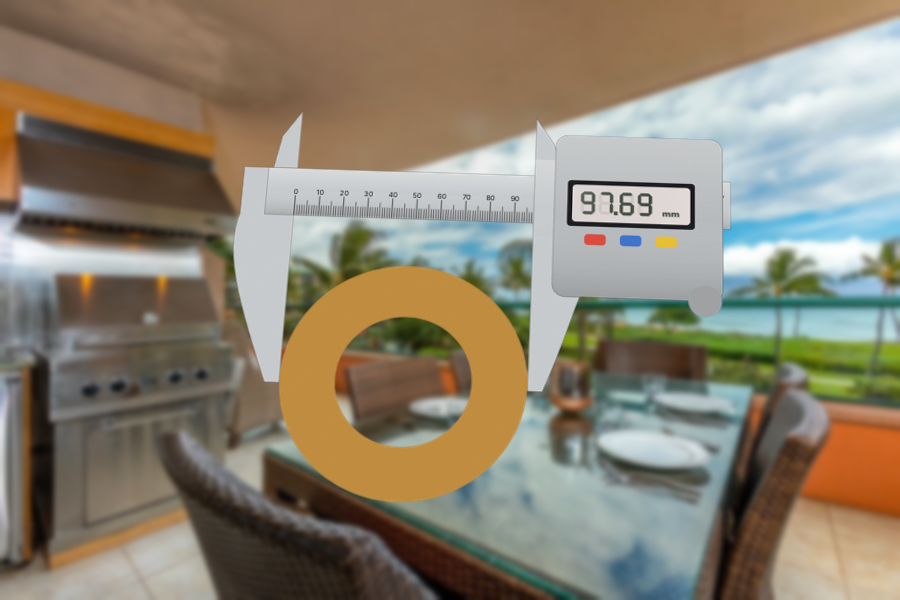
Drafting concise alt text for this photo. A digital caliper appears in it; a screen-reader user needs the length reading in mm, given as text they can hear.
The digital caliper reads 97.69 mm
